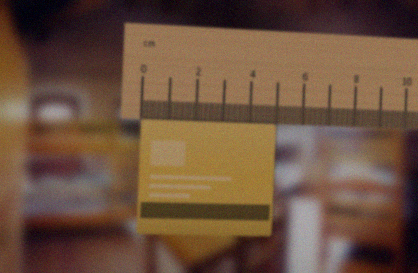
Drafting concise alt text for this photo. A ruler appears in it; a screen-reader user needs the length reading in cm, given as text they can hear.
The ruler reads 5 cm
